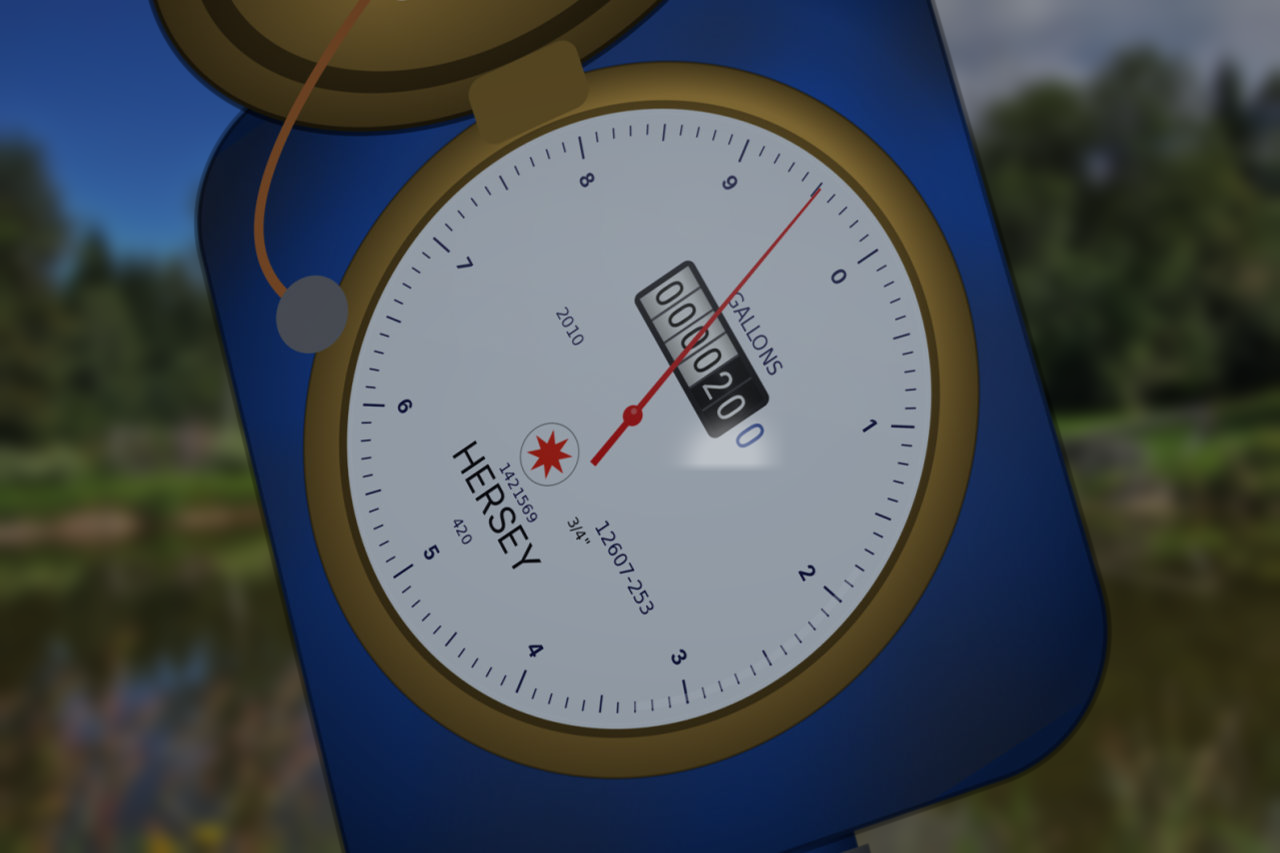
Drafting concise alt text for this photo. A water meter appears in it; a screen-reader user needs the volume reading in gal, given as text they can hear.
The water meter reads 199.5 gal
